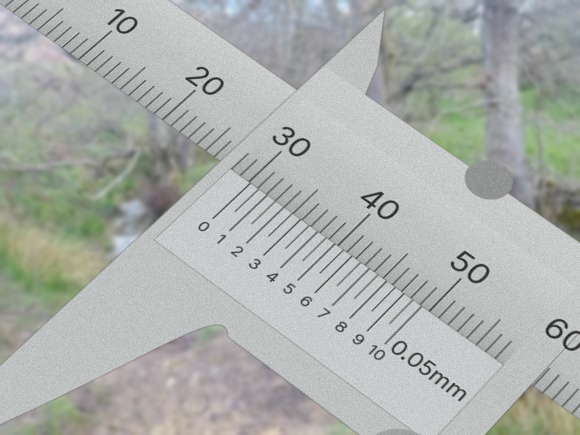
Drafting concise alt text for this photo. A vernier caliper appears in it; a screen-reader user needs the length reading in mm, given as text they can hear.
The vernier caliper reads 30.2 mm
